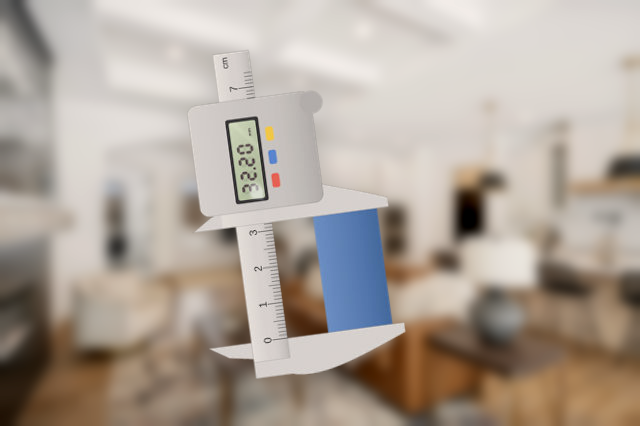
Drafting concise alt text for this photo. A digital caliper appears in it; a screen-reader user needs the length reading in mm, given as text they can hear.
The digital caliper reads 32.20 mm
